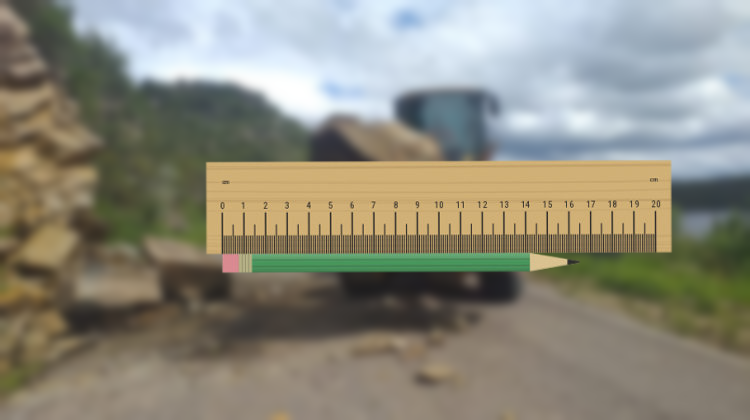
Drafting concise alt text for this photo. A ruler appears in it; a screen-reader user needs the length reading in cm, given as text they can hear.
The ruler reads 16.5 cm
